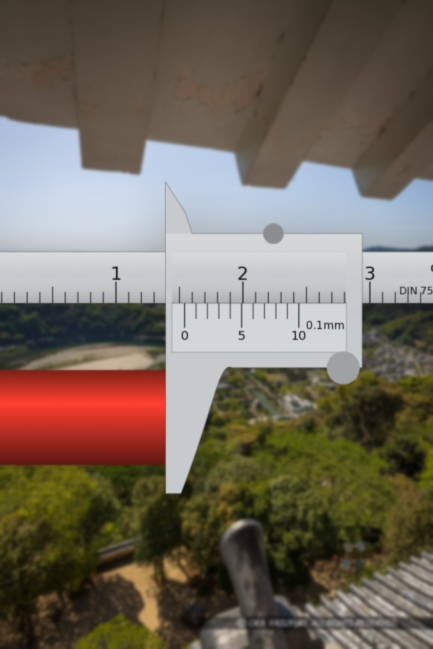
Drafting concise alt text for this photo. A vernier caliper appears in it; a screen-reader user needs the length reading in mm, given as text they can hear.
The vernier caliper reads 15.4 mm
